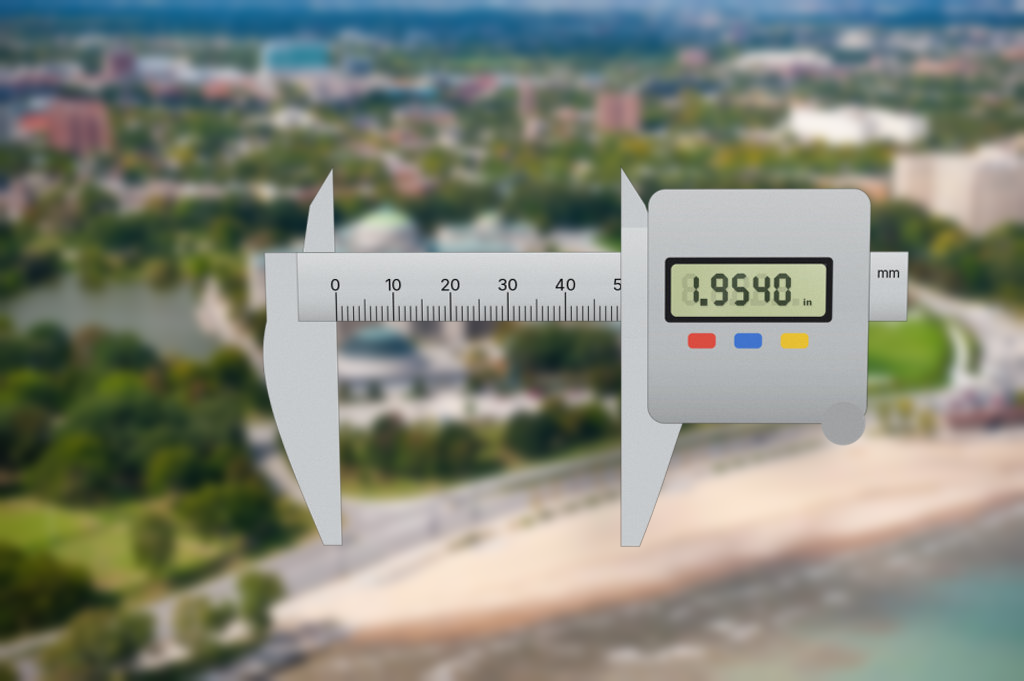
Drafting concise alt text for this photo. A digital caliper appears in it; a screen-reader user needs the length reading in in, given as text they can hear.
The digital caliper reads 1.9540 in
